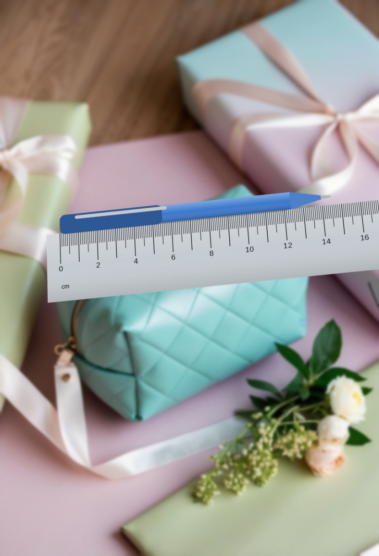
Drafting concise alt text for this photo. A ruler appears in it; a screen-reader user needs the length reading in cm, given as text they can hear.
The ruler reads 14.5 cm
